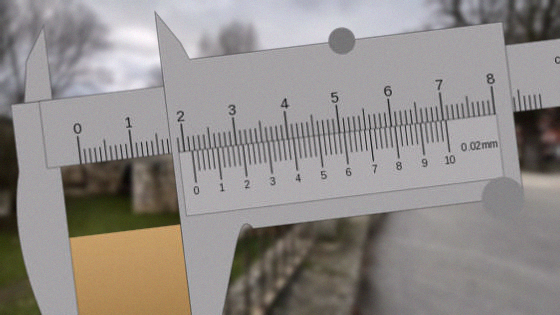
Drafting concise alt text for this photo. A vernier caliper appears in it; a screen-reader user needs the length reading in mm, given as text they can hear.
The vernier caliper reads 21.5 mm
